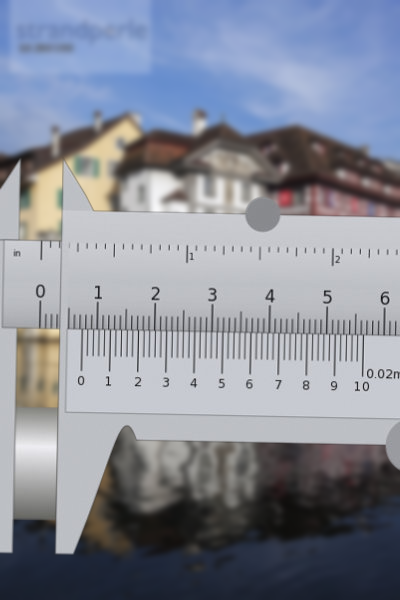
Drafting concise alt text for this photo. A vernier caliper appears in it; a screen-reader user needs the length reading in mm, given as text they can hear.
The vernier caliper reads 7.4 mm
